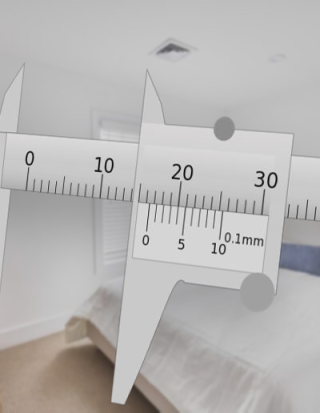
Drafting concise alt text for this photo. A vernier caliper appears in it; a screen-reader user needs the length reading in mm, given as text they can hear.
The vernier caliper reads 16.4 mm
